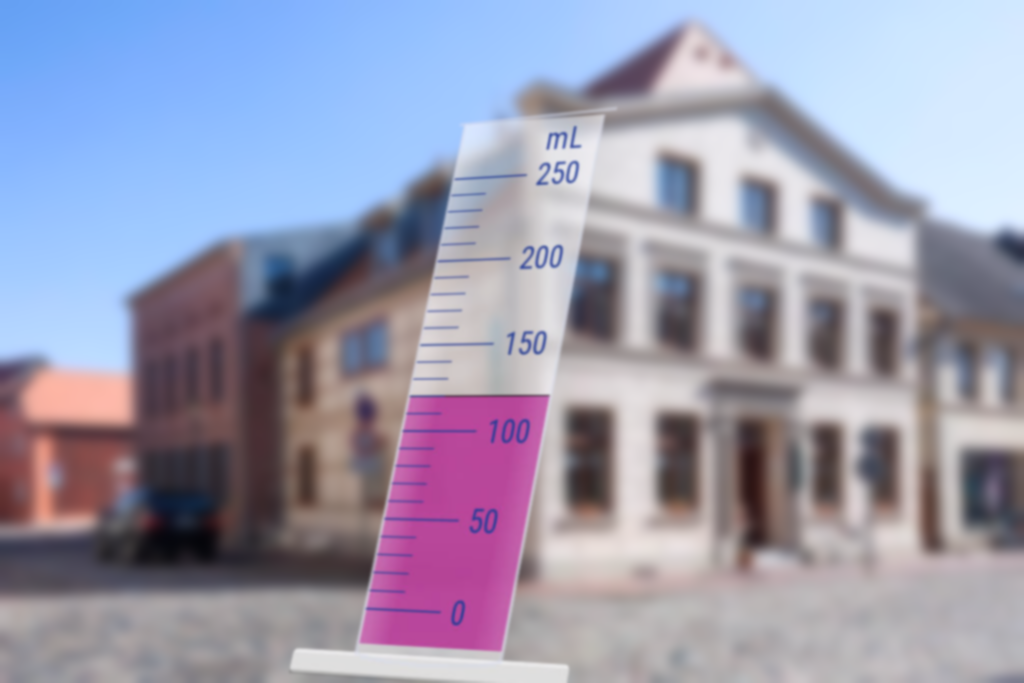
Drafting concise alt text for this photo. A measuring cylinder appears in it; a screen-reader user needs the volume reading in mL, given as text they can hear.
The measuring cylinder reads 120 mL
